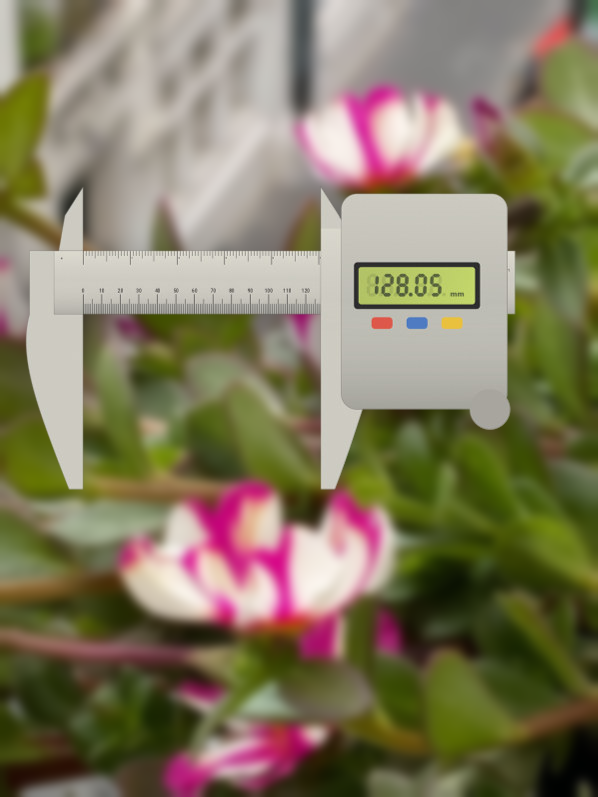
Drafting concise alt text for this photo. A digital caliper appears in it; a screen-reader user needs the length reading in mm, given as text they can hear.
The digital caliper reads 128.05 mm
